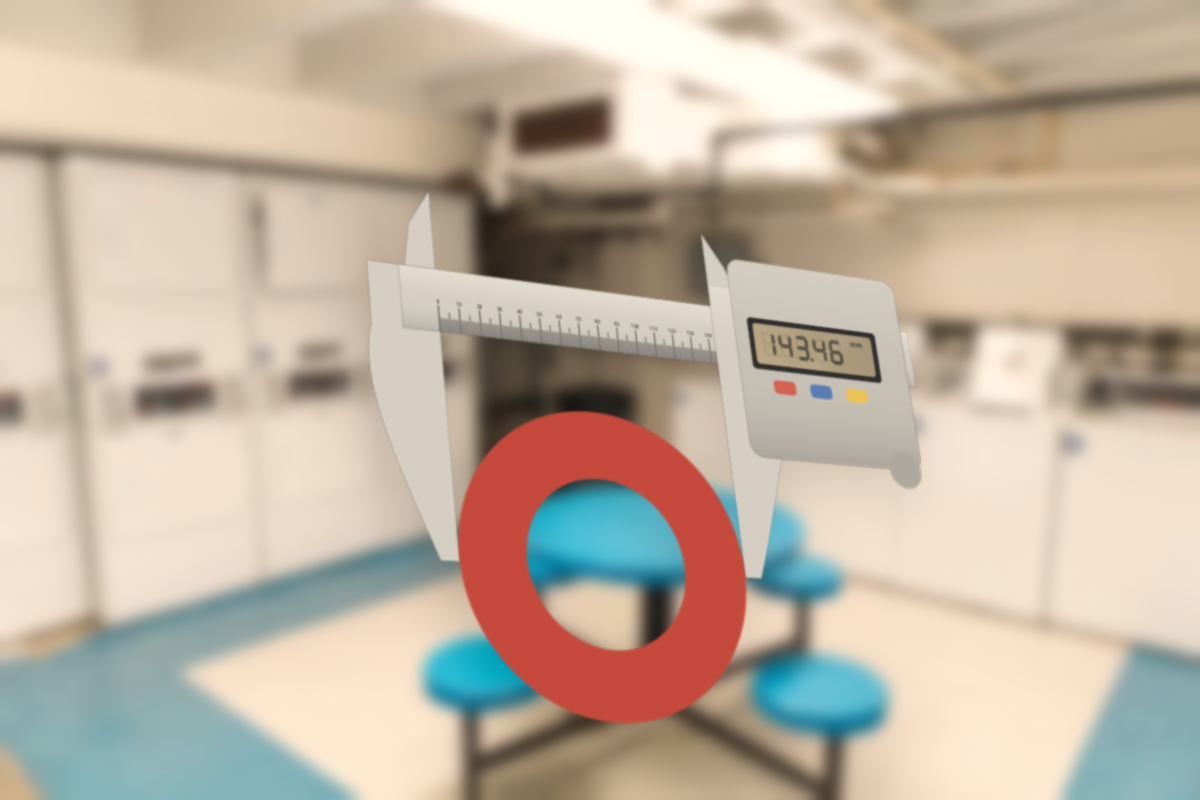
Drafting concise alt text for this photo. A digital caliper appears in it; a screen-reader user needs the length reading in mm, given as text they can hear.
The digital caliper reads 143.46 mm
